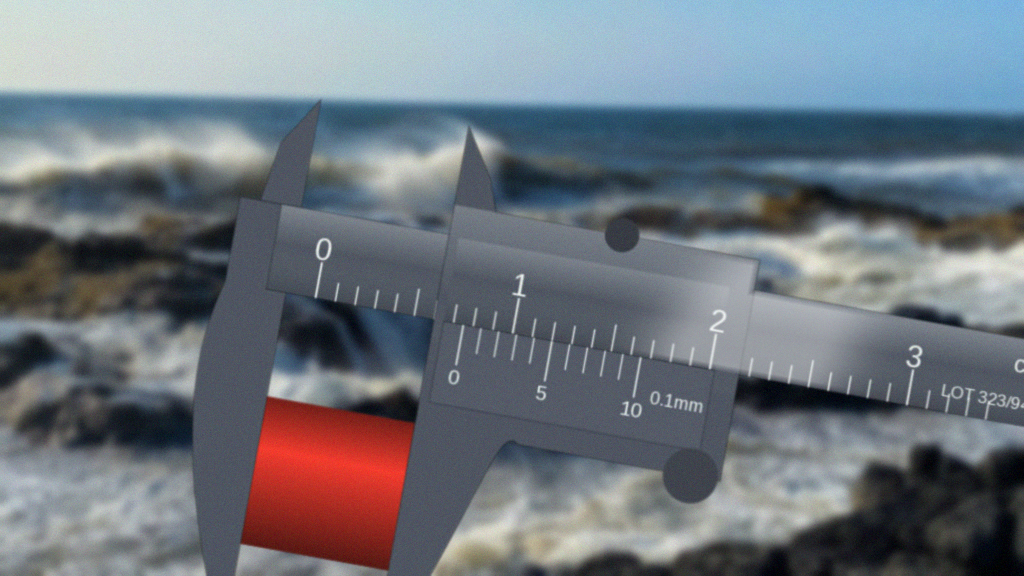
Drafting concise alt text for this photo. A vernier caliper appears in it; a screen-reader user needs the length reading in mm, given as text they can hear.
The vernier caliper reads 7.5 mm
